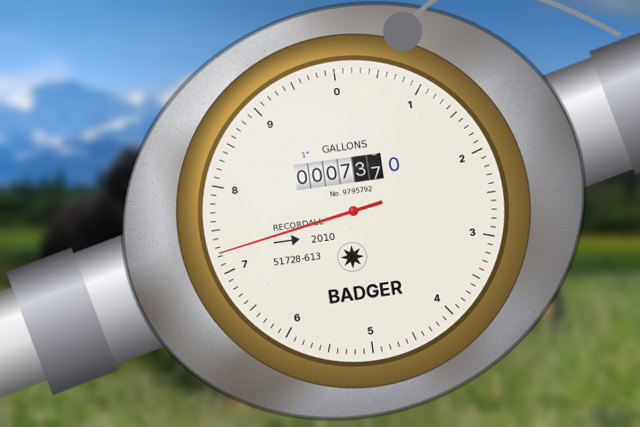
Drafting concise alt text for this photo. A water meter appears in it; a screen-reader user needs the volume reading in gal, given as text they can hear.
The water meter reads 7367.2 gal
